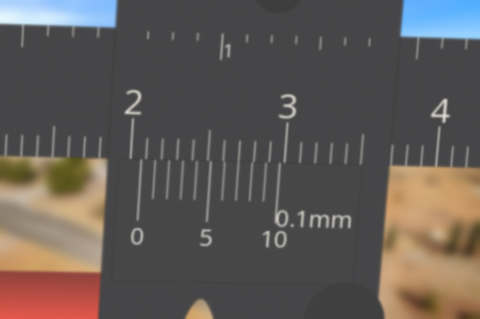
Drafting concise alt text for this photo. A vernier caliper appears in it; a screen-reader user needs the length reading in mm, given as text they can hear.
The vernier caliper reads 20.7 mm
